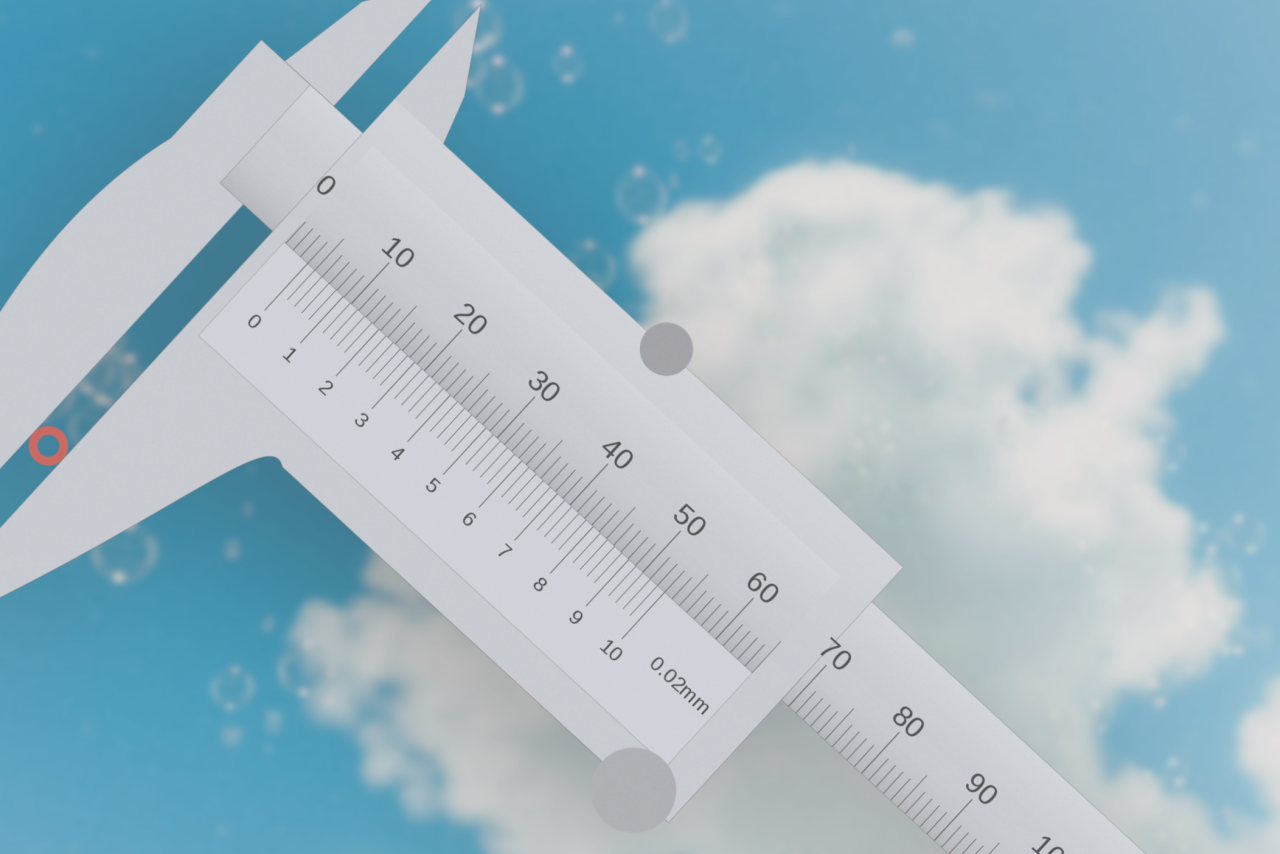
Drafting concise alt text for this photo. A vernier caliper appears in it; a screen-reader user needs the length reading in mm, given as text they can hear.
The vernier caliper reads 4.0 mm
